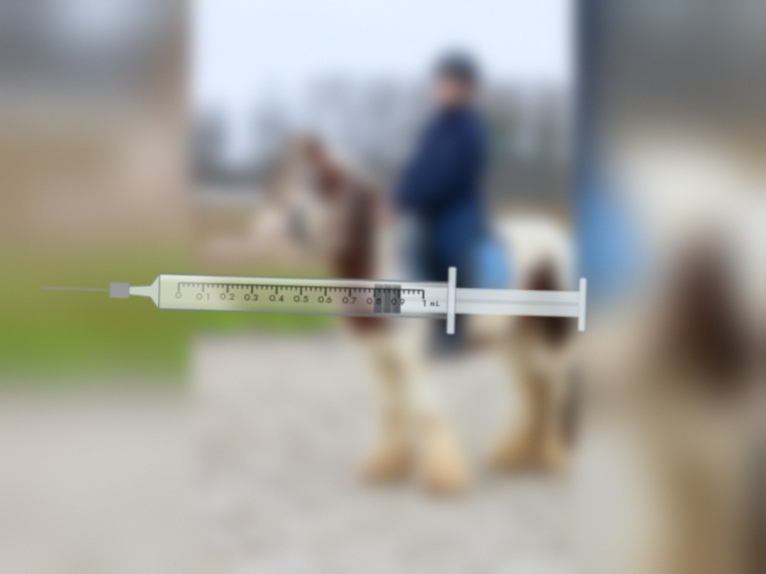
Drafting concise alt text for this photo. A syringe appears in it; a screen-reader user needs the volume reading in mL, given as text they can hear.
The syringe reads 0.8 mL
